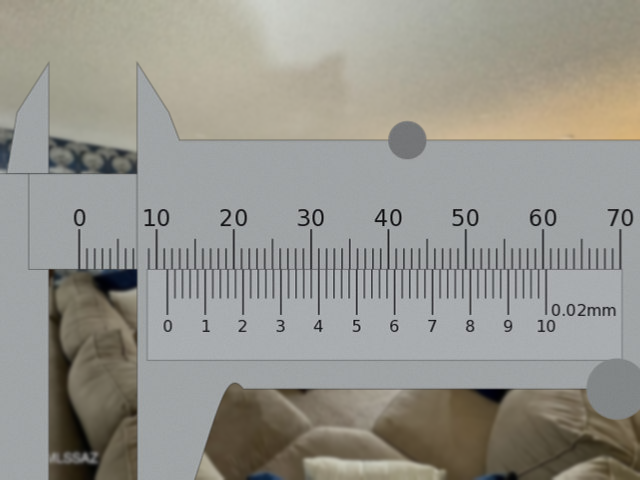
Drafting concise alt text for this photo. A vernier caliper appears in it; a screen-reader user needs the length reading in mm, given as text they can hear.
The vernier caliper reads 11.4 mm
